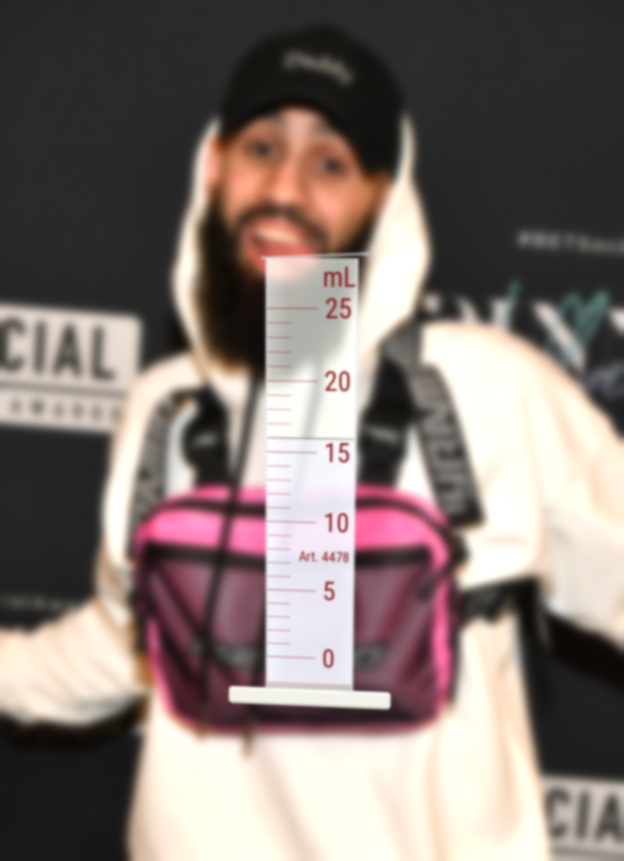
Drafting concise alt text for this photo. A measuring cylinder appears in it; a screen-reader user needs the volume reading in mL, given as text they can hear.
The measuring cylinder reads 16 mL
